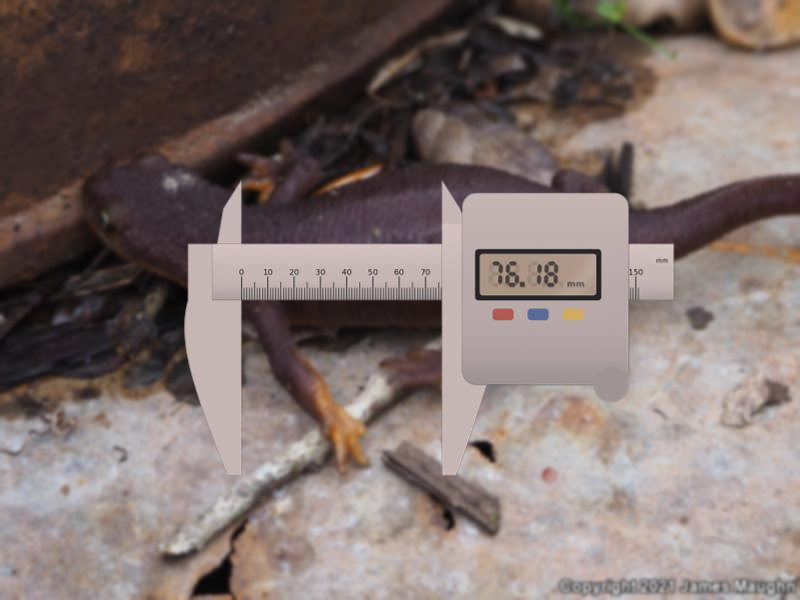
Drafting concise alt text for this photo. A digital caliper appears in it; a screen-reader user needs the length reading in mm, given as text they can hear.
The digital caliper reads 76.18 mm
